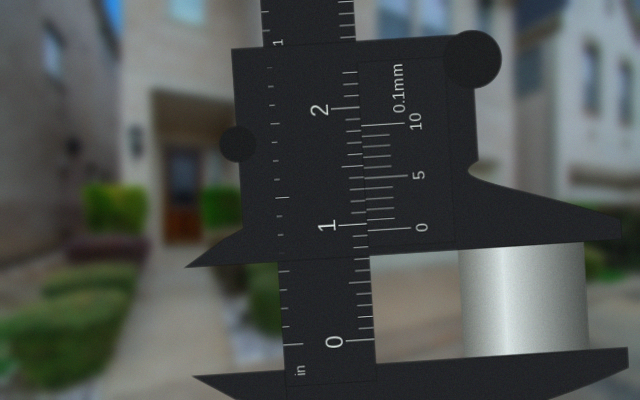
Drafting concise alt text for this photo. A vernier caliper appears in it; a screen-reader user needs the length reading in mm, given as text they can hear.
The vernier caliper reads 9.4 mm
